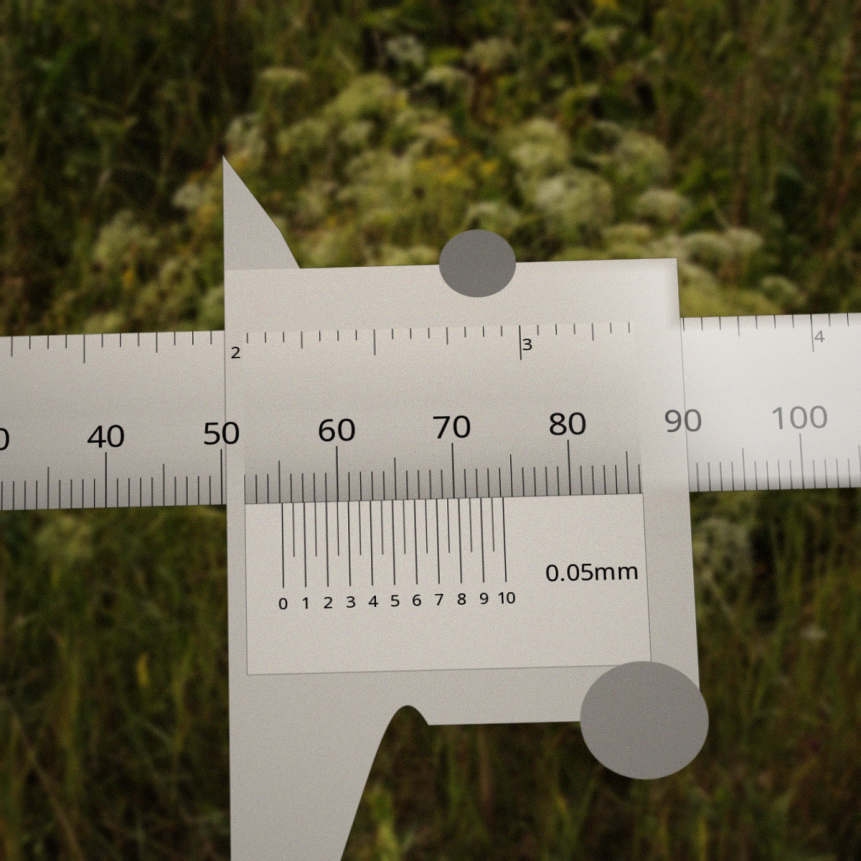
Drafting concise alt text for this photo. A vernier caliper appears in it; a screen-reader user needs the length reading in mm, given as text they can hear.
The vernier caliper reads 55.2 mm
